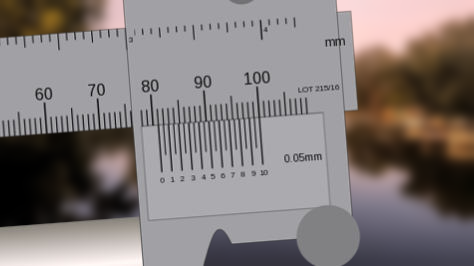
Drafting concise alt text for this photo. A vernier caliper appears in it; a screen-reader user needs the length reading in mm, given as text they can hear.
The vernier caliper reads 81.0 mm
